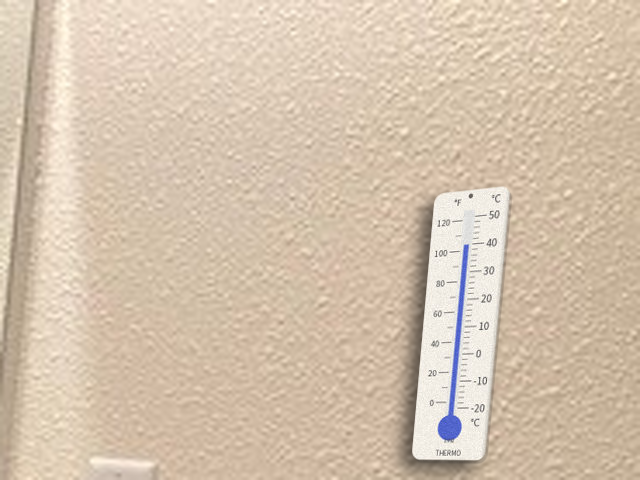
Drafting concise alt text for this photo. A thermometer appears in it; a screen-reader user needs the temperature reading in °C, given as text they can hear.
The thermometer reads 40 °C
